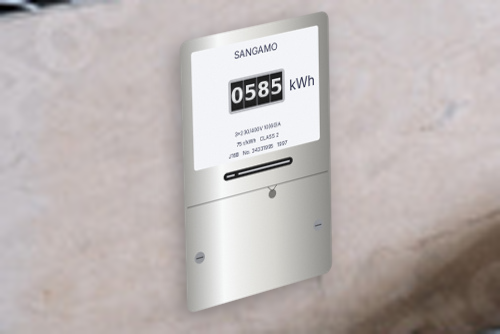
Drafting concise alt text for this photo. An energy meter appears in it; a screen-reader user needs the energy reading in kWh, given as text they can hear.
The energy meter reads 585 kWh
